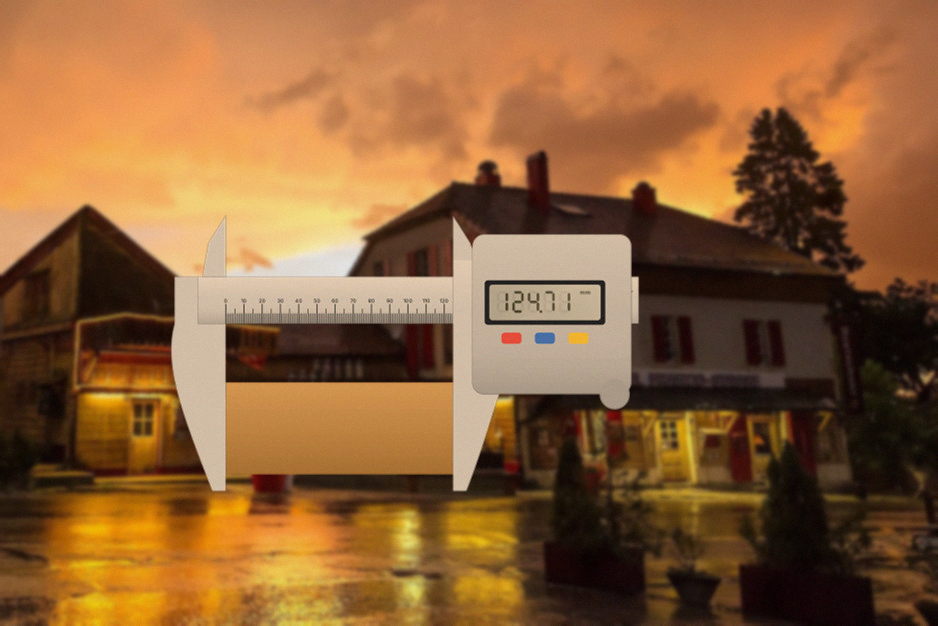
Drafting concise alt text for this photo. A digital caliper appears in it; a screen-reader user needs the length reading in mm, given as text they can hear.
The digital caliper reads 124.71 mm
